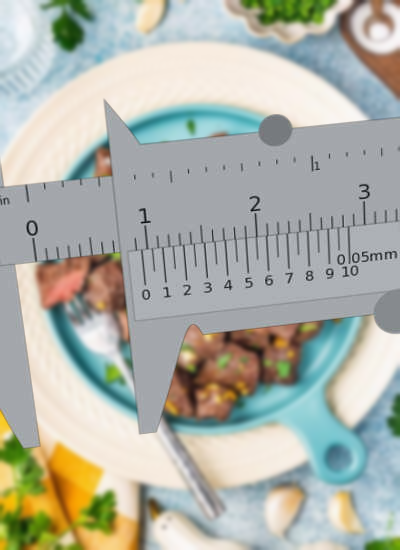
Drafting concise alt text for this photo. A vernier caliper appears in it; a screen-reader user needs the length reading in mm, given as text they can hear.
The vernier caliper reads 9.5 mm
